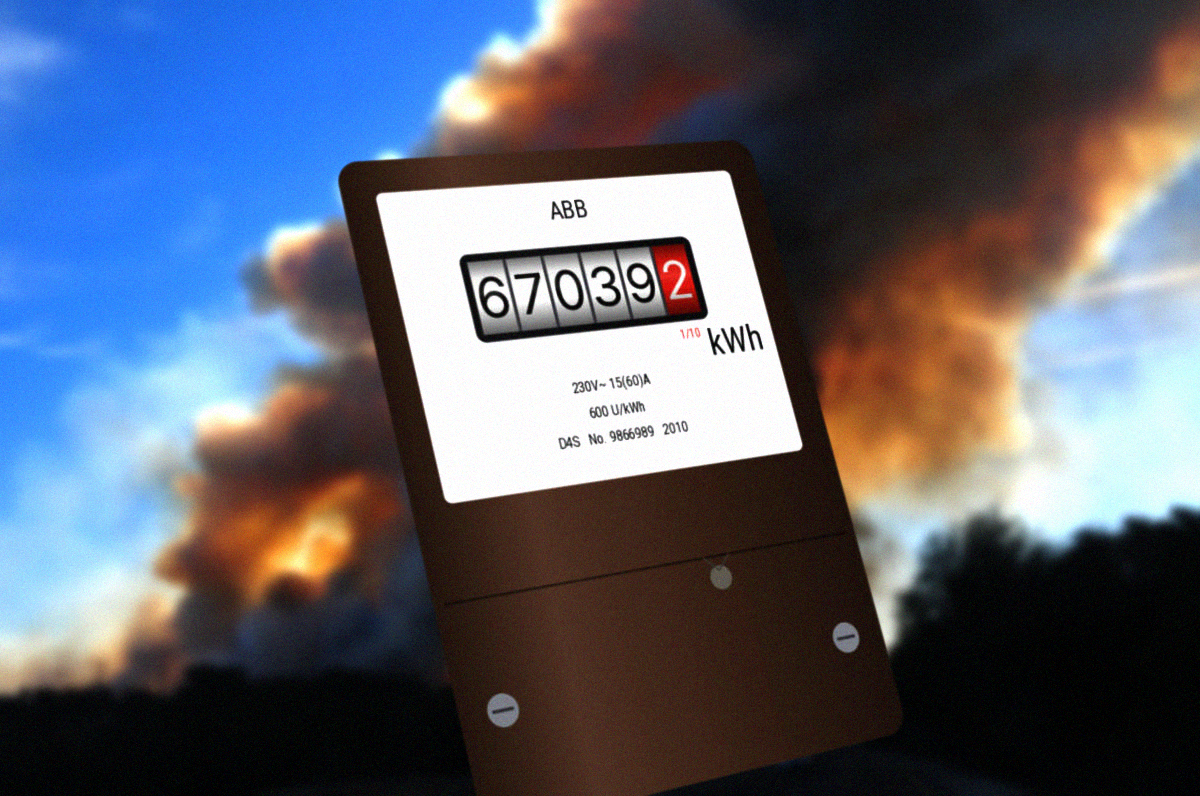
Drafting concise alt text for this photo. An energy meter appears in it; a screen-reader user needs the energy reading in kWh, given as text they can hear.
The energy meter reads 67039.2 kWh
